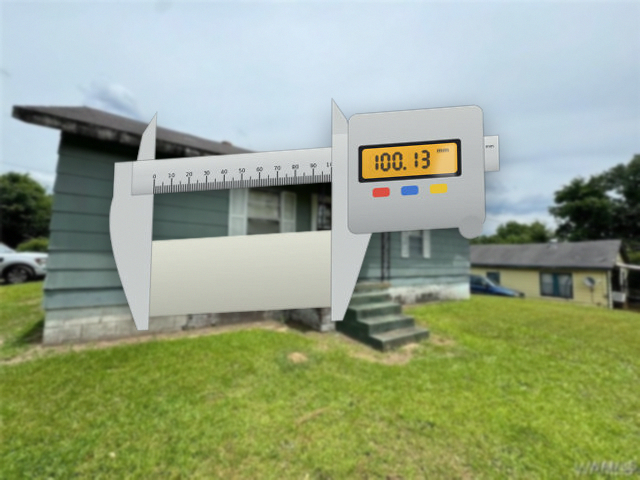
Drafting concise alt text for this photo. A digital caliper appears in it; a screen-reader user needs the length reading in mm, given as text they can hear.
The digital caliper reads 100.13 mm
